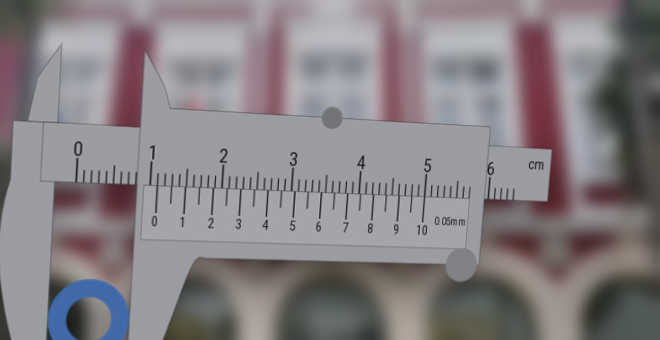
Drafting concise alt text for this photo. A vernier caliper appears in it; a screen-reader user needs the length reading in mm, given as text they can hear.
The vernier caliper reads 11.0 mm
